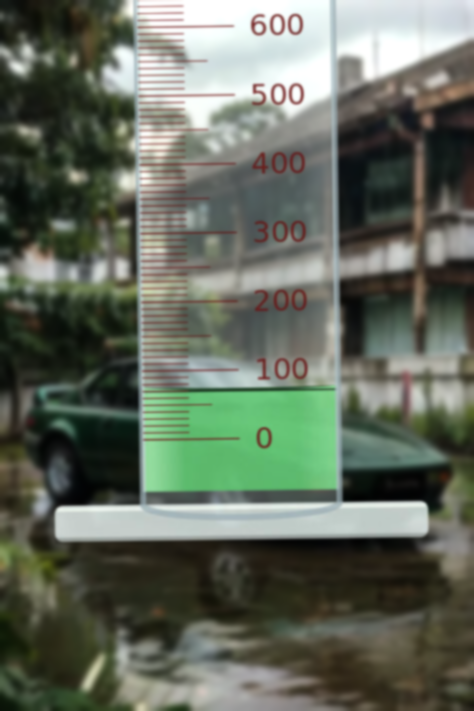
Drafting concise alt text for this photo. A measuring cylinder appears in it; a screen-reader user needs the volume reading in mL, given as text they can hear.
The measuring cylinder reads 70 mL
